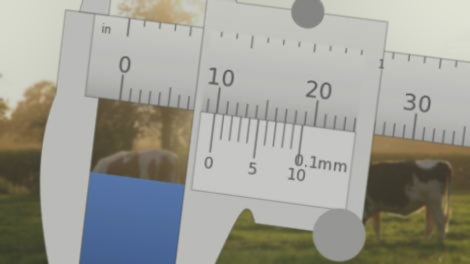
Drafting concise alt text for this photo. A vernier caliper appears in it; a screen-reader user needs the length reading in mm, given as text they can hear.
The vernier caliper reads 9.8 mm
